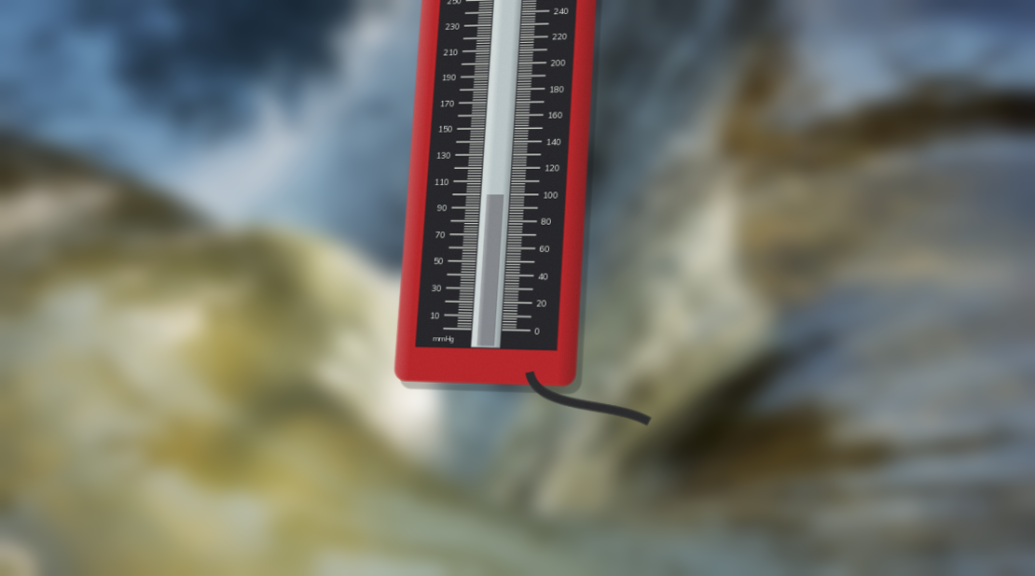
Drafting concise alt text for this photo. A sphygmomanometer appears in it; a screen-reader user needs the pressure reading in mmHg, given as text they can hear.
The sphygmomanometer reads 100 mmHg
